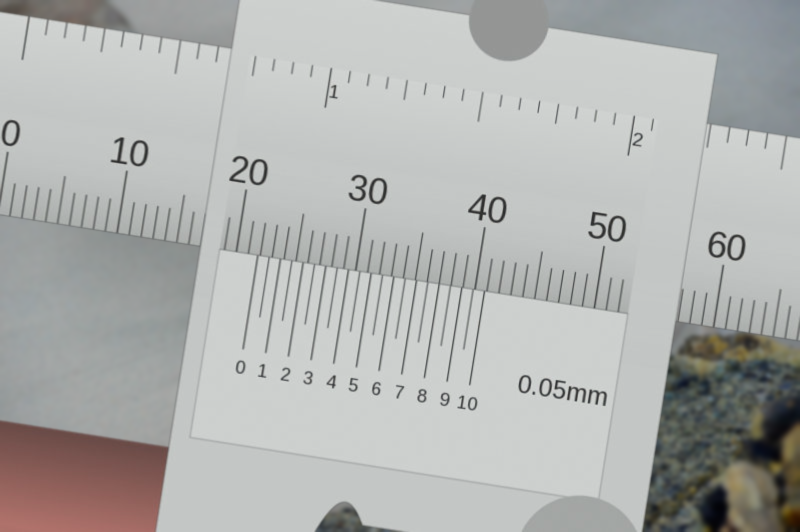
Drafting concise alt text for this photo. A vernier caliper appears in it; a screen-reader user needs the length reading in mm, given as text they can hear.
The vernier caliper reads 21.8 mm
